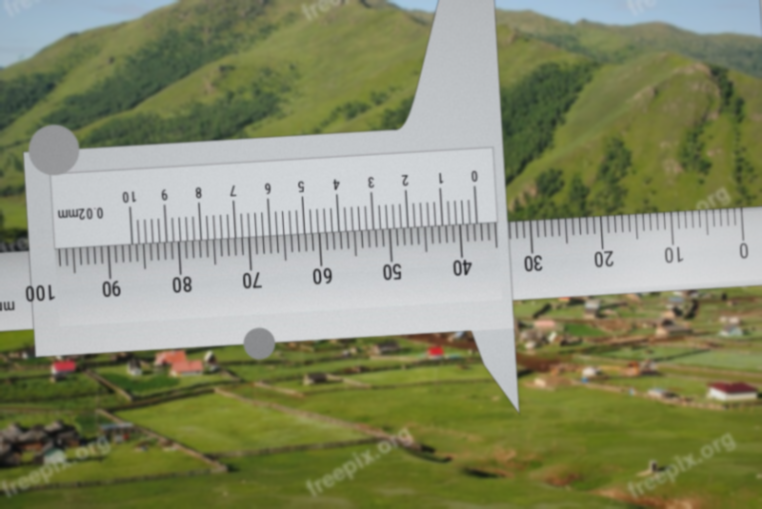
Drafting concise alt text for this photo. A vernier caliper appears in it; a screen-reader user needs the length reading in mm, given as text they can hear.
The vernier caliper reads 37.6 mm
